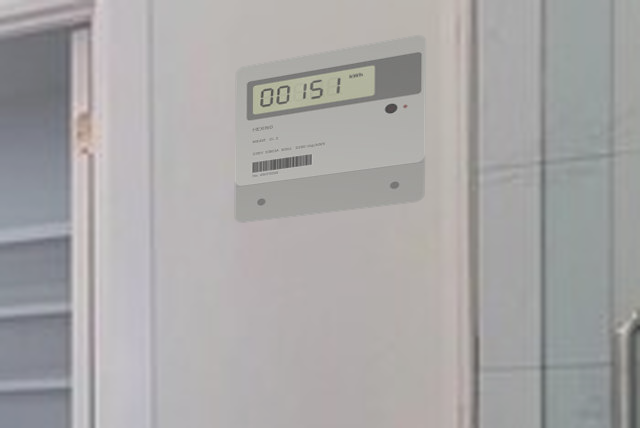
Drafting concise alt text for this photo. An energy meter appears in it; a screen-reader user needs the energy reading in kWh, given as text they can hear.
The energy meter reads 151 kWh
